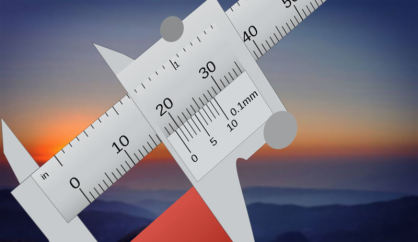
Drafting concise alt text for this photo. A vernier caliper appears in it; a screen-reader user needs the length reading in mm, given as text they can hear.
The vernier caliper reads 19.2 mm
